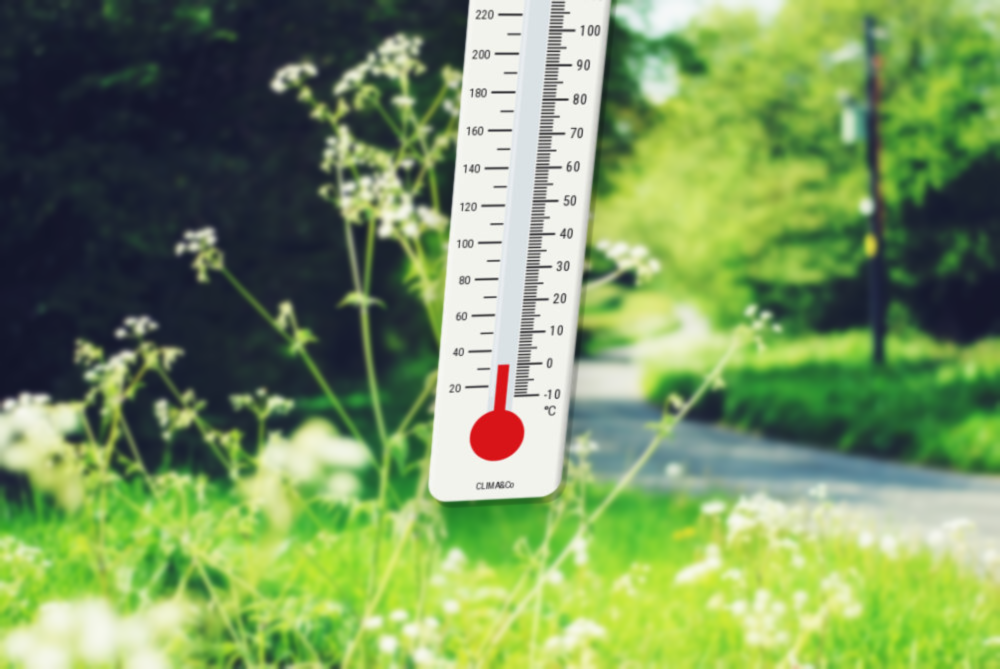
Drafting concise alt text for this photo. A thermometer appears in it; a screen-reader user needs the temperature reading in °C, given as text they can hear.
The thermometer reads 0 °C
